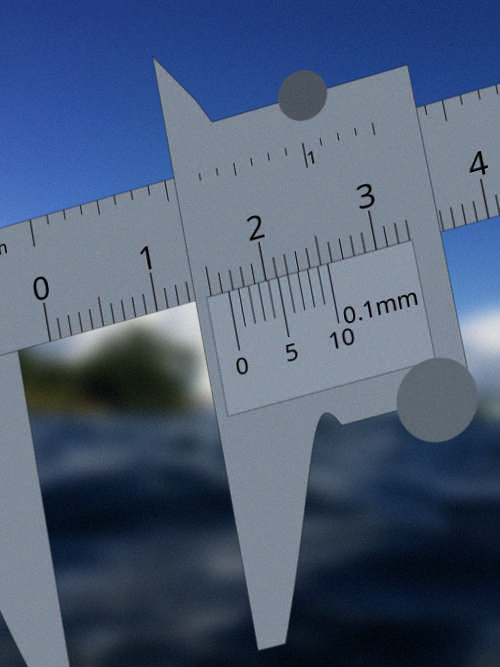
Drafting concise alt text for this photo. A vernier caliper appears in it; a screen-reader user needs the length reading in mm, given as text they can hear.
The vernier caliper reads 16.6 mm
